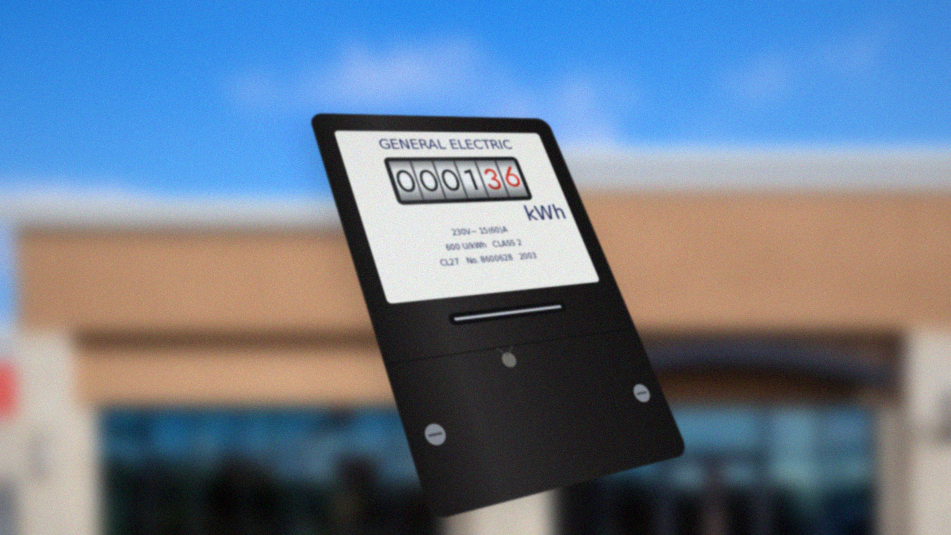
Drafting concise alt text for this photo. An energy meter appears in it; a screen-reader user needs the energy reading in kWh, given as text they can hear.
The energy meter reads 1.36 kWh
